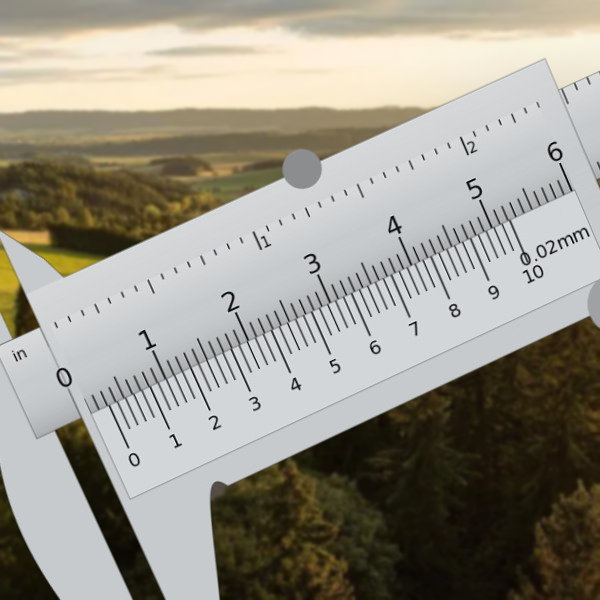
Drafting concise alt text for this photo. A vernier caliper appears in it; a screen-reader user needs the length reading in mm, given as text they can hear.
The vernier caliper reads 3.2 mm
